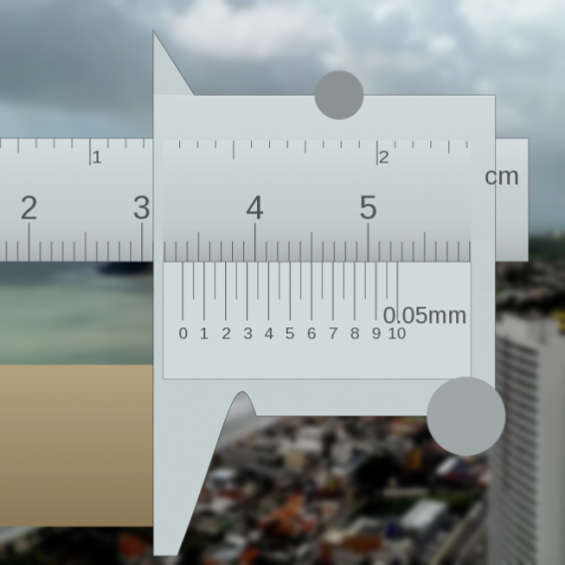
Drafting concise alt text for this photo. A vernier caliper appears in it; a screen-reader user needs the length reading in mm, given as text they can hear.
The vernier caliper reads 33.6 mm
